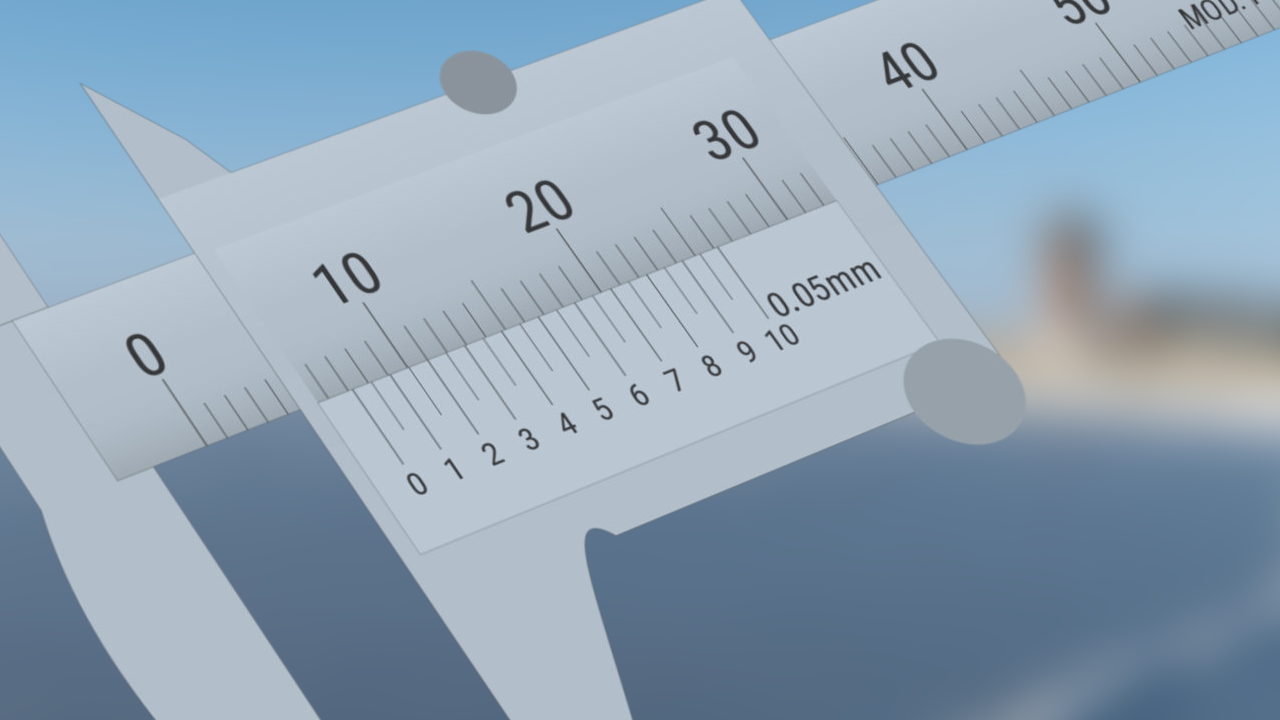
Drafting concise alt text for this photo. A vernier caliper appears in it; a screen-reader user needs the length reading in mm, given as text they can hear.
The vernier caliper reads 7.2 mm
